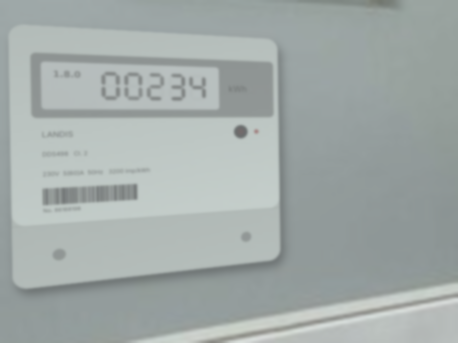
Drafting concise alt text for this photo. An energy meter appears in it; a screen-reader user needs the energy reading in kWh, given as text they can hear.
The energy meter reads 234 kWh
